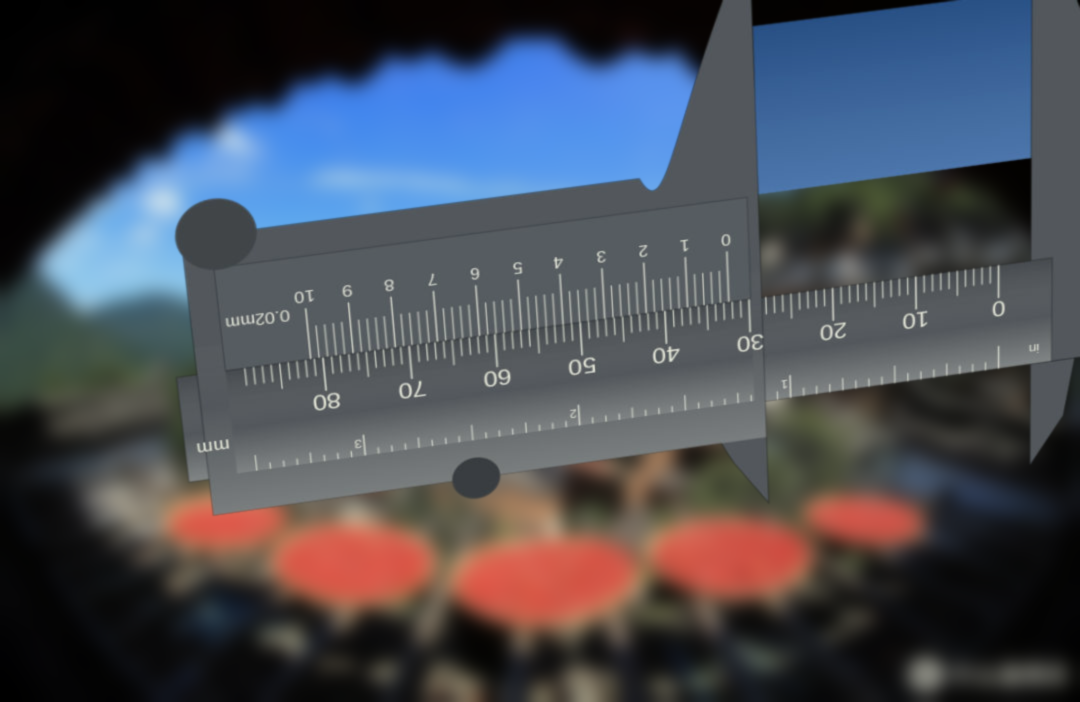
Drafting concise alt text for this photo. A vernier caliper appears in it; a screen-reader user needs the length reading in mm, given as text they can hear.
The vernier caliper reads 32.4 mm
